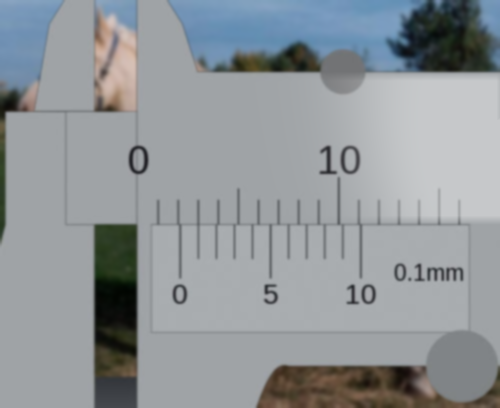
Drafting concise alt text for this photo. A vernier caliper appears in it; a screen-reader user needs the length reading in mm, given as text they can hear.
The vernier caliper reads 2.1 mm
